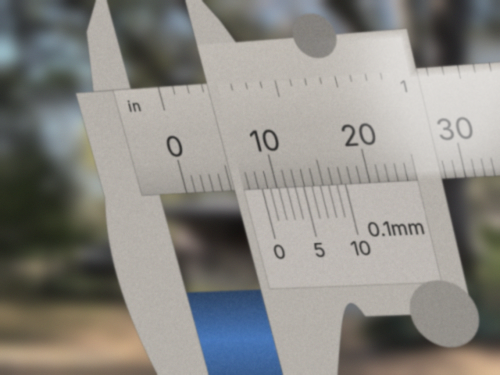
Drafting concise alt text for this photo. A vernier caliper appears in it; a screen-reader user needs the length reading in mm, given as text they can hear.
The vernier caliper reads 8.4 mm
